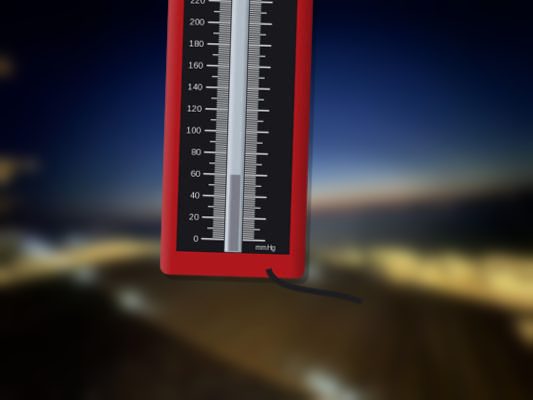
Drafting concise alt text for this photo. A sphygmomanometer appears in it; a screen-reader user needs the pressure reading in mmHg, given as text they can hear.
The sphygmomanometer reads 60 mmHg
